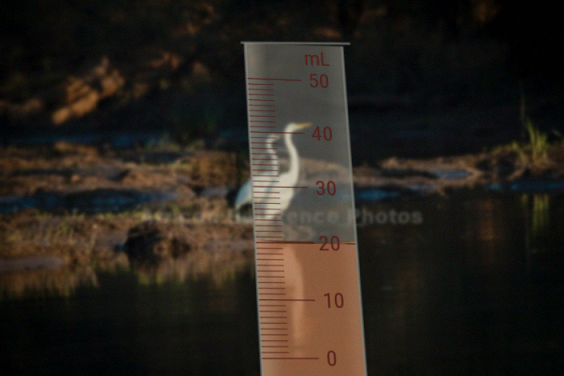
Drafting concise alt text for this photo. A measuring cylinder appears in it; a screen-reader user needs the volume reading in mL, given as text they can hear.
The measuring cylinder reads 20 mL
